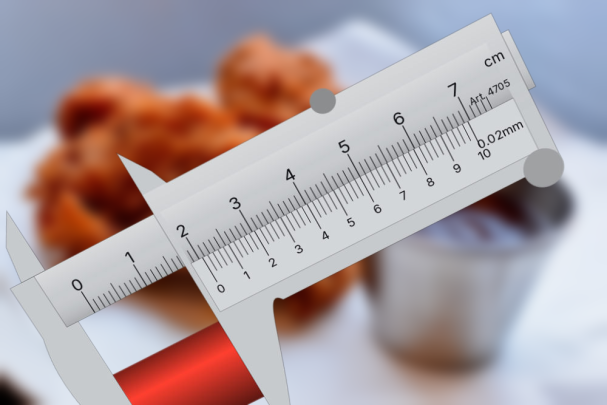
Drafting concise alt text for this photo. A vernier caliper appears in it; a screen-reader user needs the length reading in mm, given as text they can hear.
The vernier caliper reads 20.6 mm
